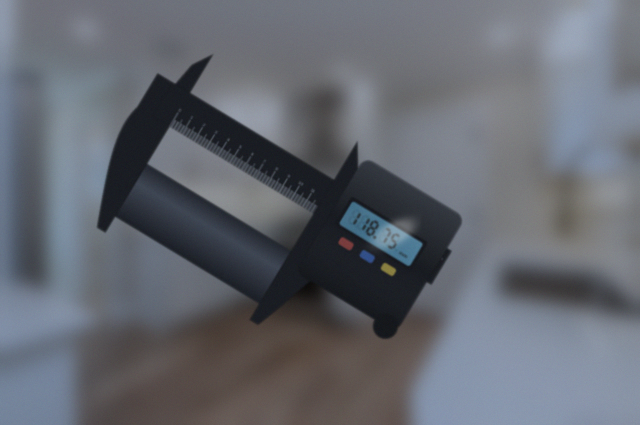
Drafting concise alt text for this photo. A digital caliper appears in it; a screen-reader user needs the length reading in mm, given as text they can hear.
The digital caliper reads 118.75 mm
